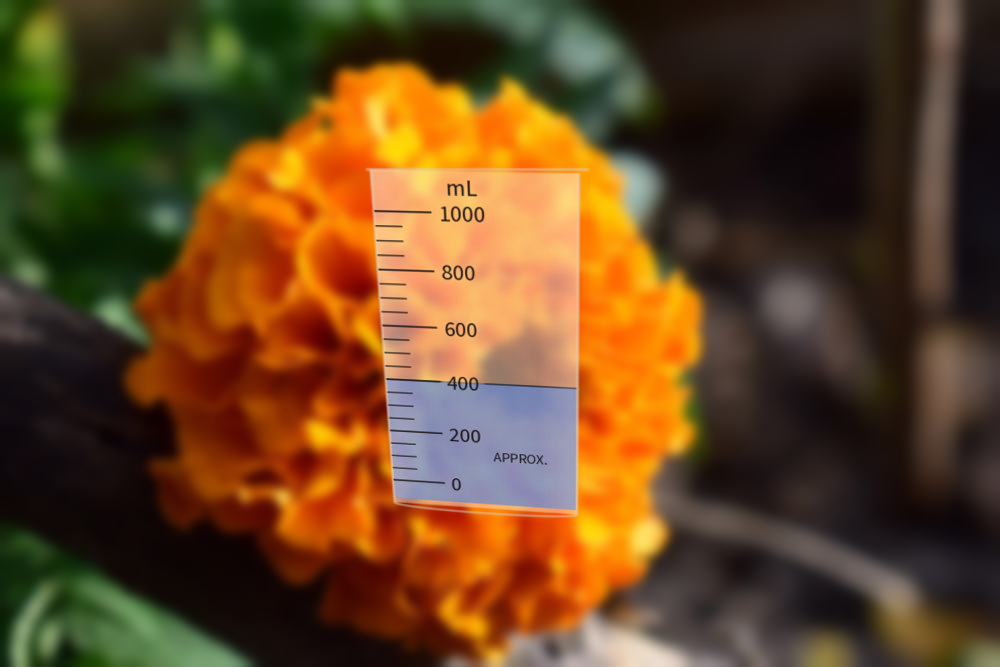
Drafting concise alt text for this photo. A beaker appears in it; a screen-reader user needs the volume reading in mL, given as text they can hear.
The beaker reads 400 mL
